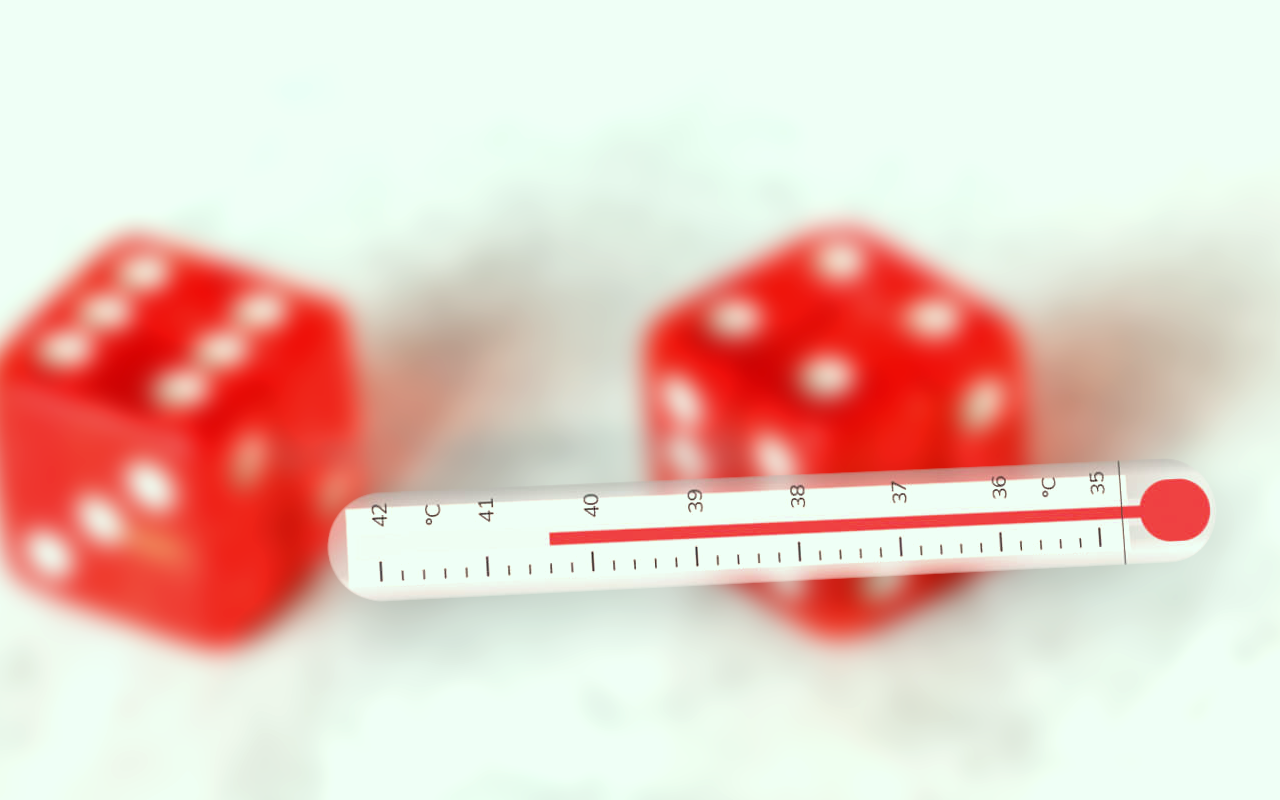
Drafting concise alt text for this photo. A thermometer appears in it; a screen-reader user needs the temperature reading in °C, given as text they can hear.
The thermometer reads 40.4 °C
